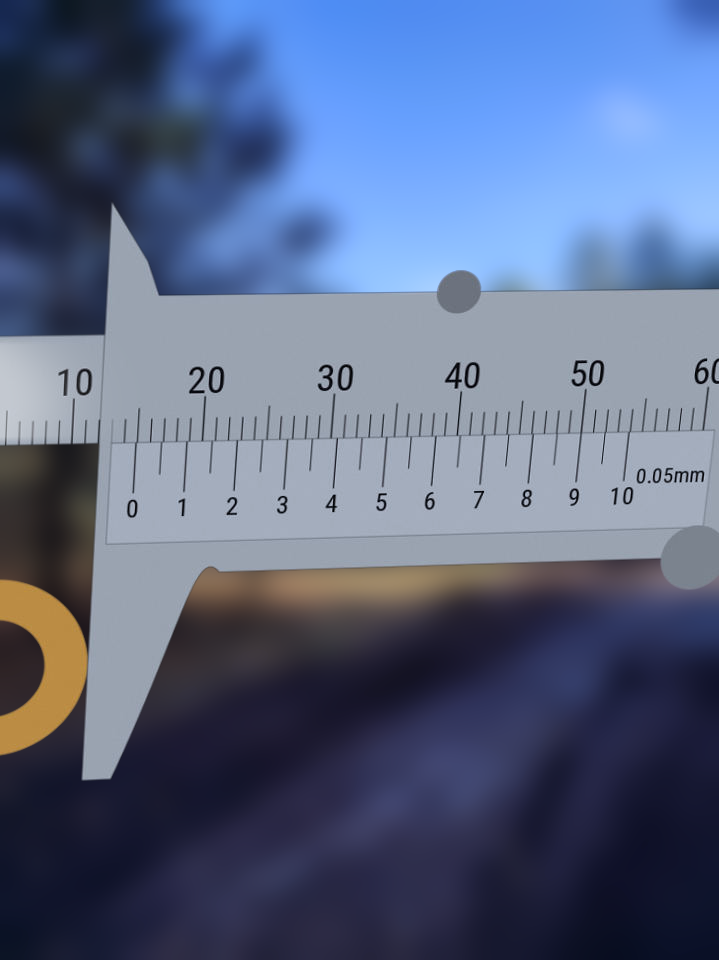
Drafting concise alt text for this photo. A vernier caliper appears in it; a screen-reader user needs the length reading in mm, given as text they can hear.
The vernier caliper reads 14.9 mm
